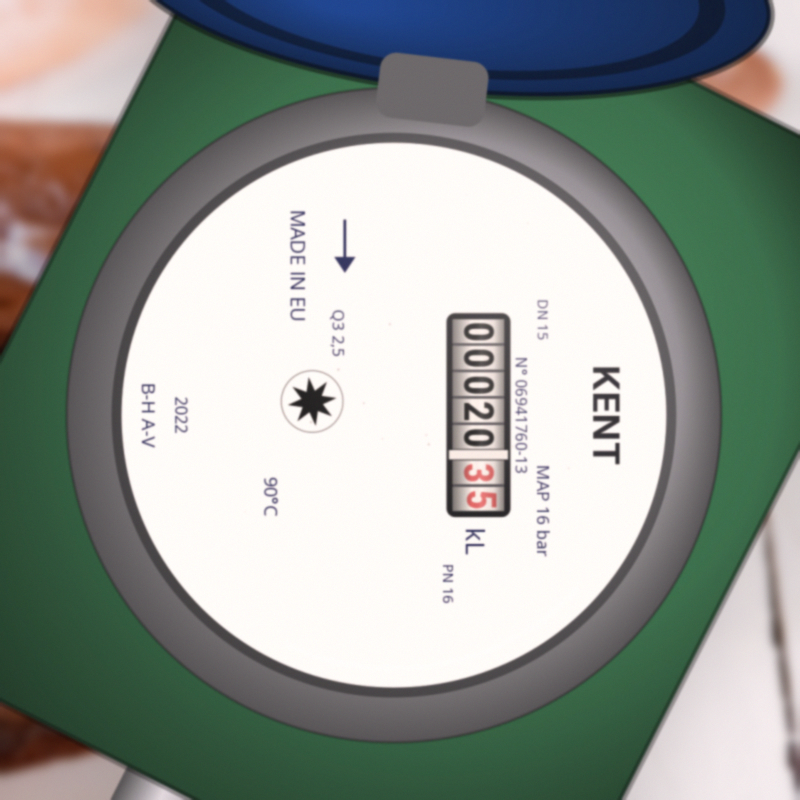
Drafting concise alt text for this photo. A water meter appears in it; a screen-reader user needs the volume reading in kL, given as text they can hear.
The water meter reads 20.35 kL
